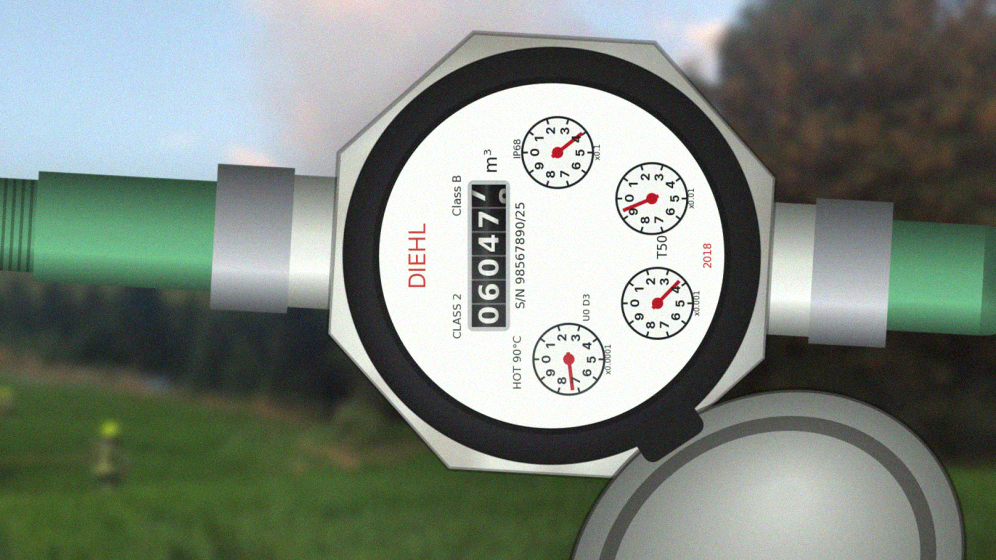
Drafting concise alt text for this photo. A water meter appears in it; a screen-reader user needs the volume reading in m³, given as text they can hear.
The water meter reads 60477.3937 m³
